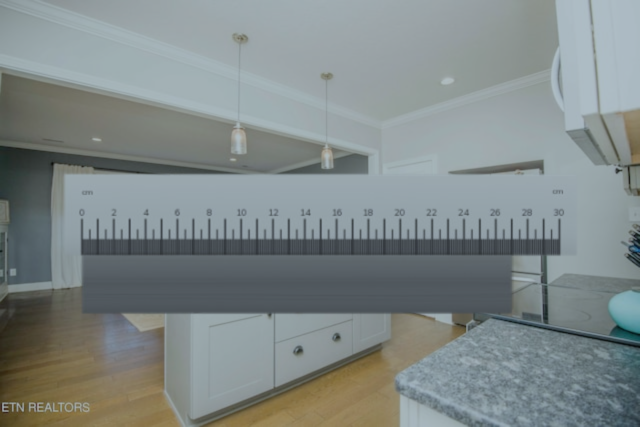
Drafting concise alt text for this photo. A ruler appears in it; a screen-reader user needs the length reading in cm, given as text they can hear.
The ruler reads 27 cm
